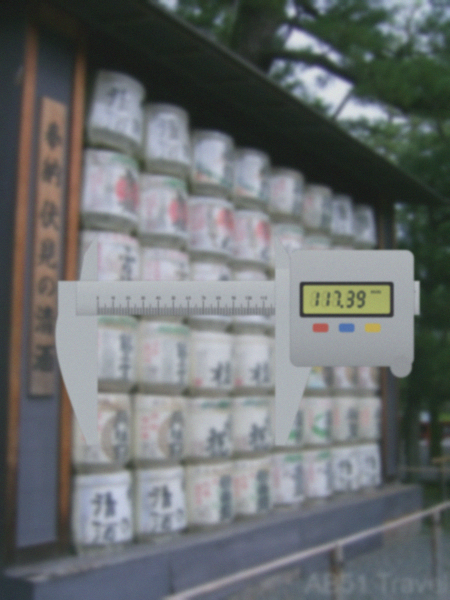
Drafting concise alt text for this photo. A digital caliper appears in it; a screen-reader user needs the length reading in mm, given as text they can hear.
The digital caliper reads 117.39 mm
